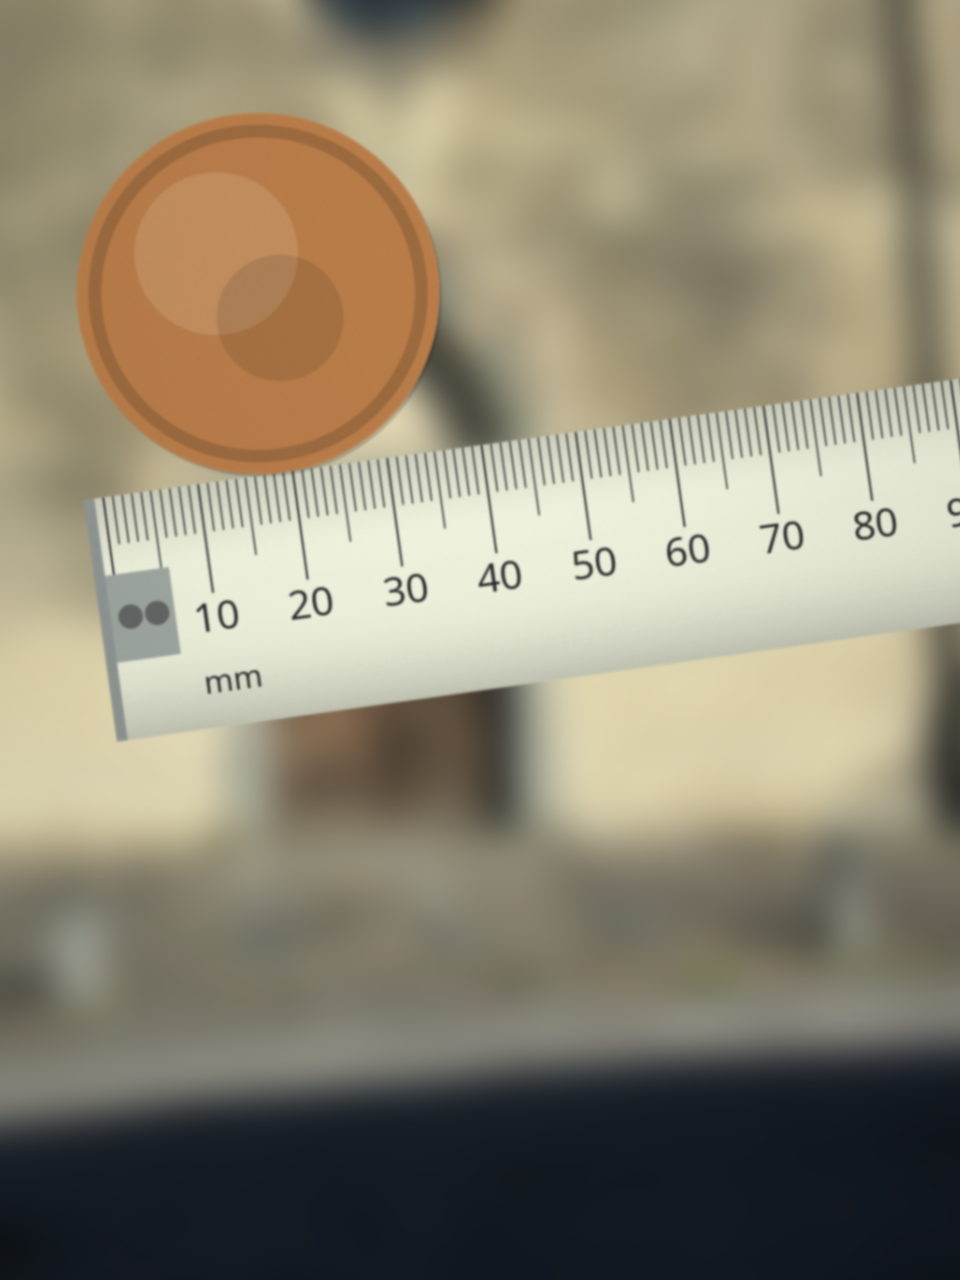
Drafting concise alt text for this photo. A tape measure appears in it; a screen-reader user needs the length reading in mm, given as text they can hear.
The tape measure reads 38 mm
